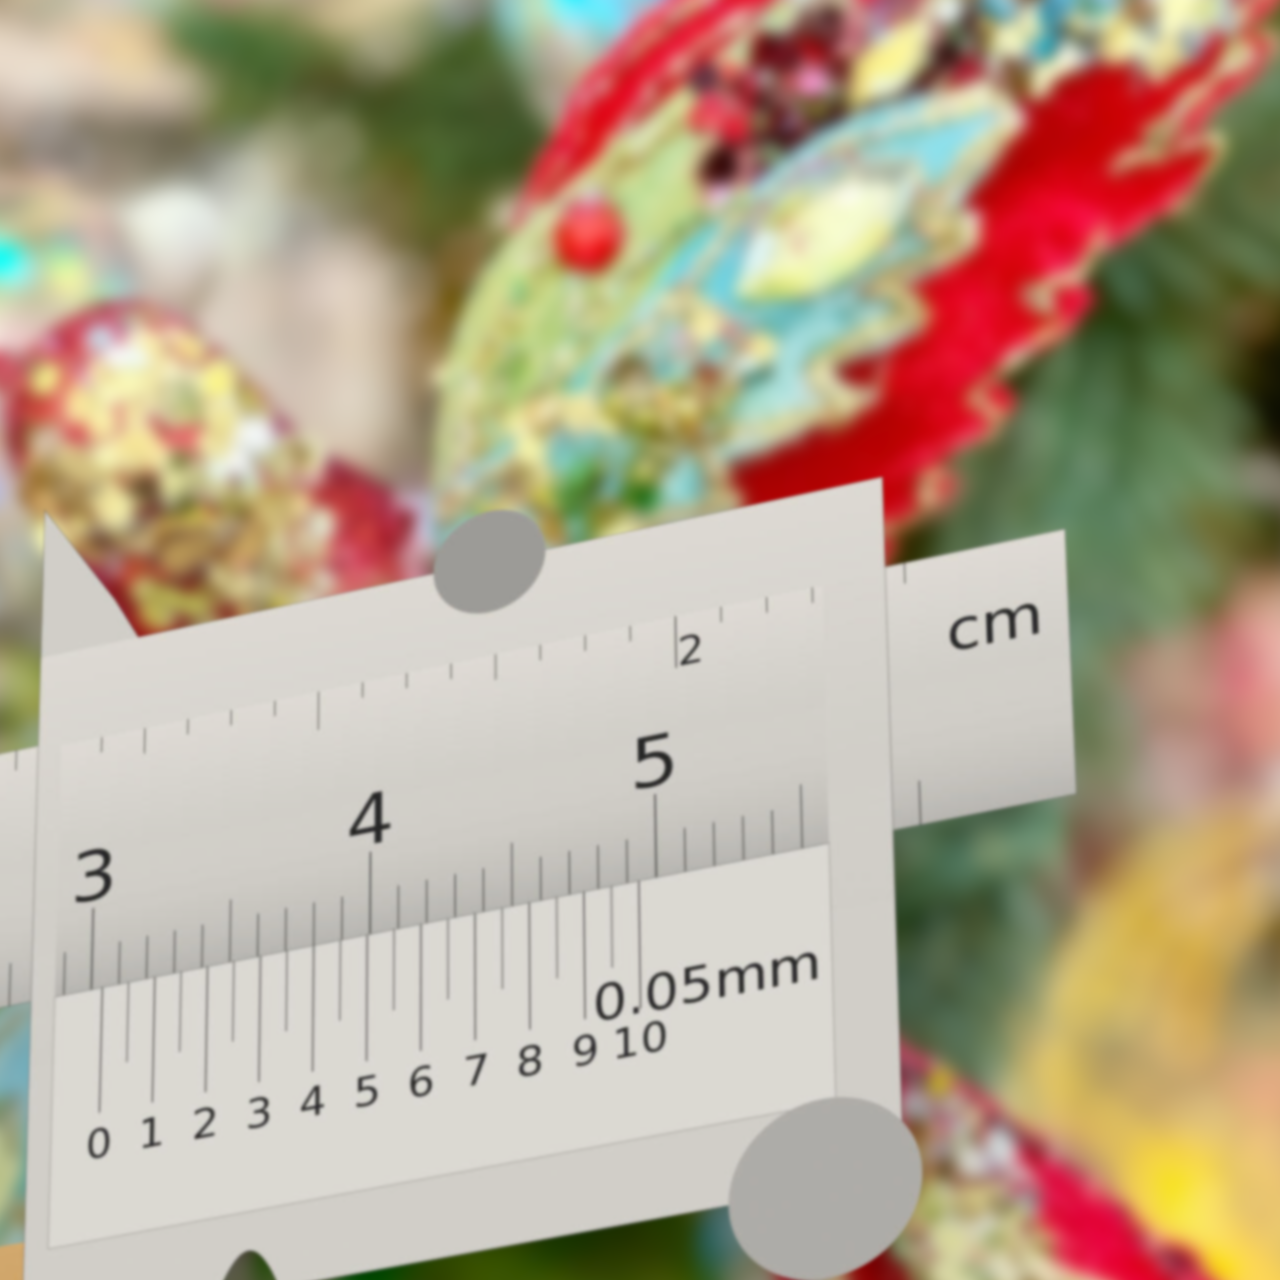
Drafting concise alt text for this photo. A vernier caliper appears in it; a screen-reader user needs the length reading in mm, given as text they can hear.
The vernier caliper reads 30.4 mm
